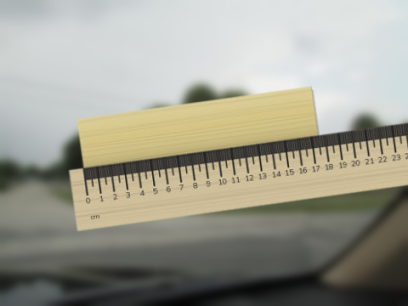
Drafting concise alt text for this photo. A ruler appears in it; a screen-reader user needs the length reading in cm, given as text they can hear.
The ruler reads 17.5 cm
